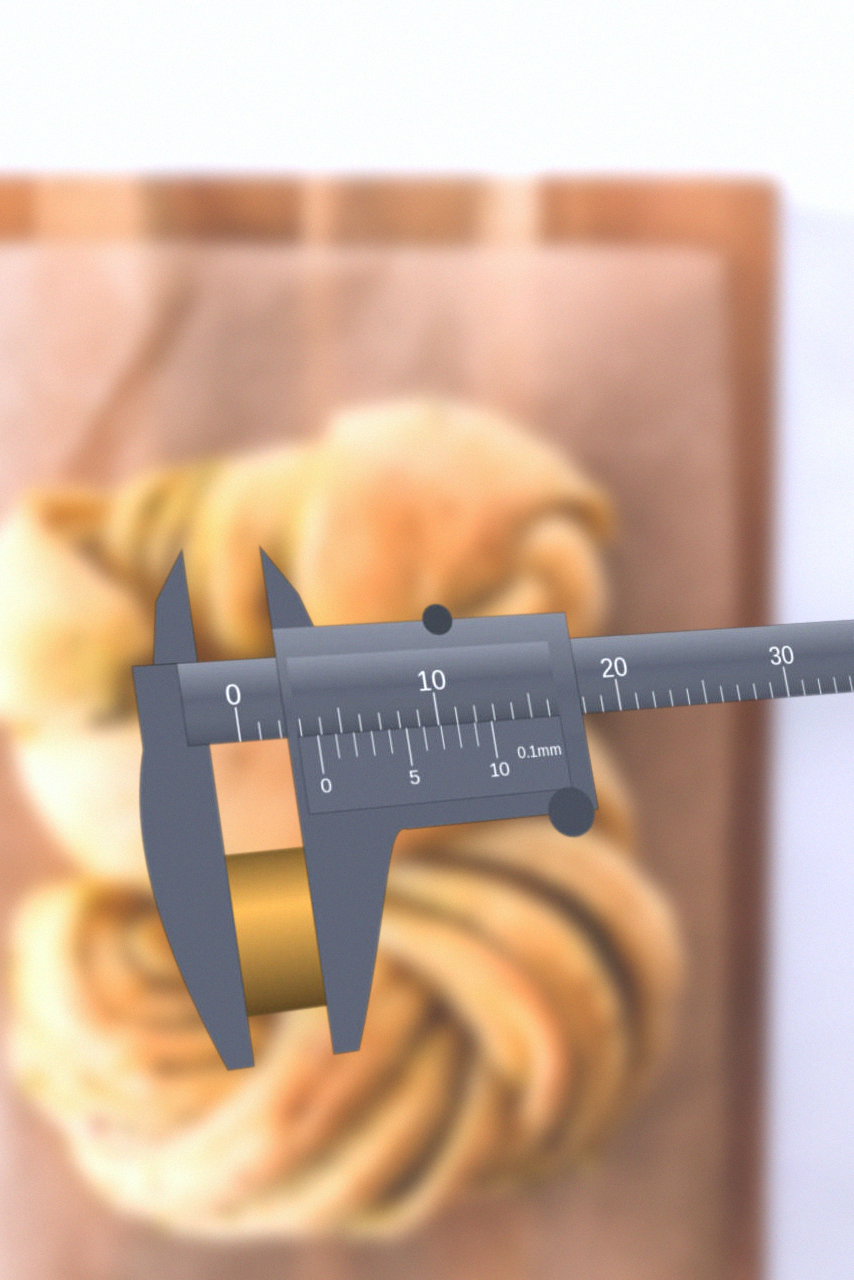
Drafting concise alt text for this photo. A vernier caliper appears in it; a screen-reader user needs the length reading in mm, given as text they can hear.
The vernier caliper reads 3.8 mm
